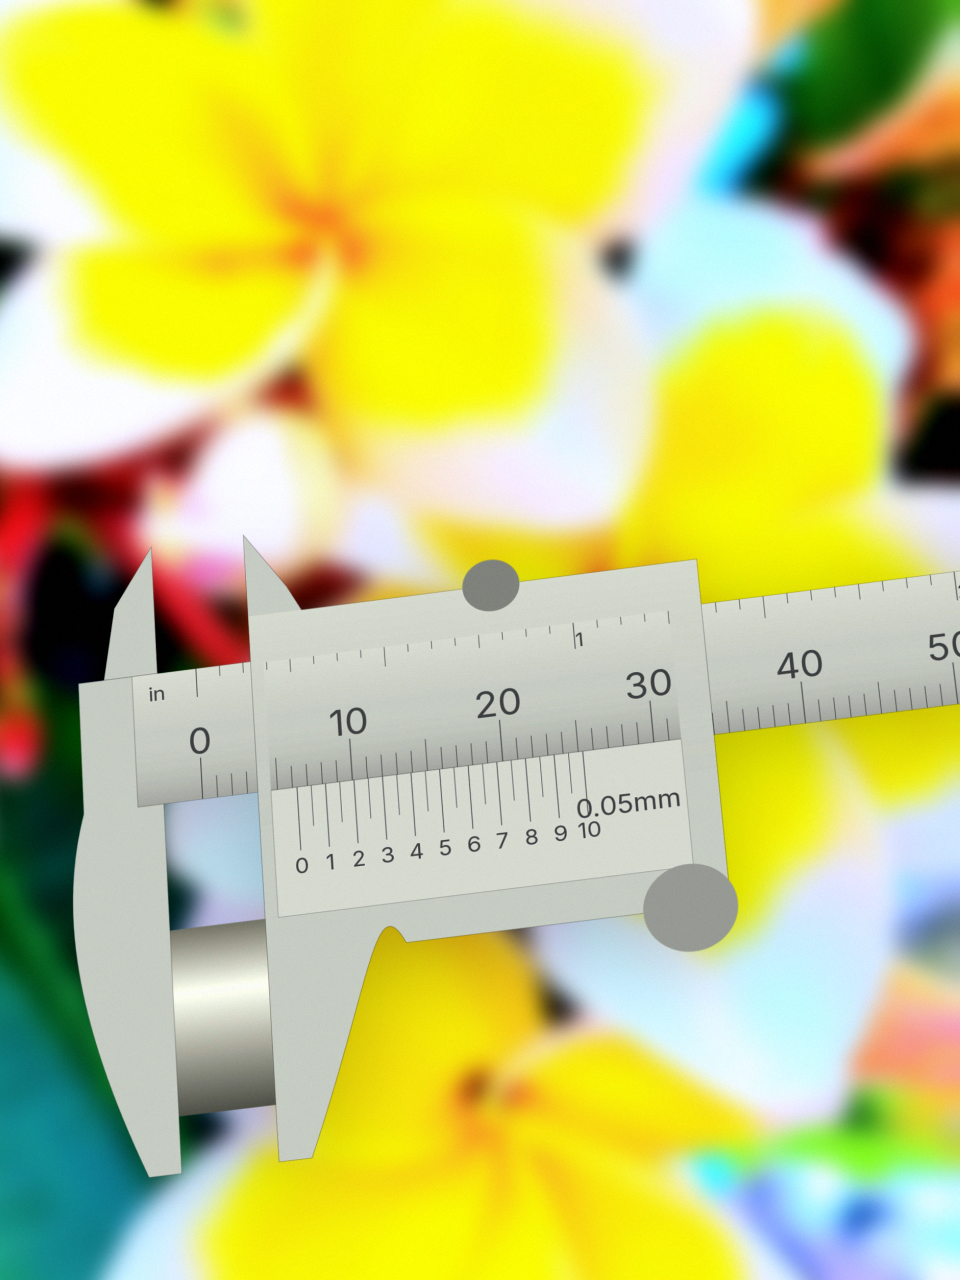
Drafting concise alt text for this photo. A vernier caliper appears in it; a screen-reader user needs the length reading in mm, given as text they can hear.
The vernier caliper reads 6.3 mm
